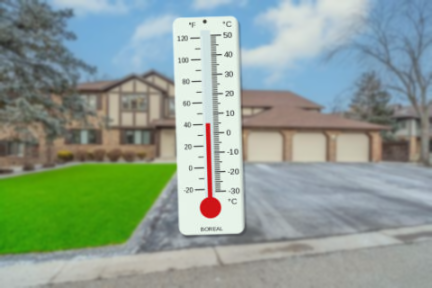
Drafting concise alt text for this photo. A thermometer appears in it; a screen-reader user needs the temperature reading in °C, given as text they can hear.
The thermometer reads 5 °C
